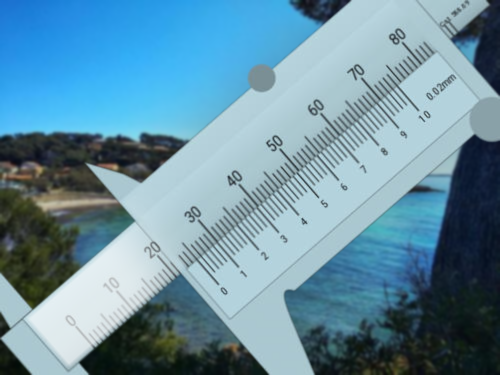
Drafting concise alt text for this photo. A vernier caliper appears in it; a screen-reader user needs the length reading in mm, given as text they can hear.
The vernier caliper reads 25.0 mm
